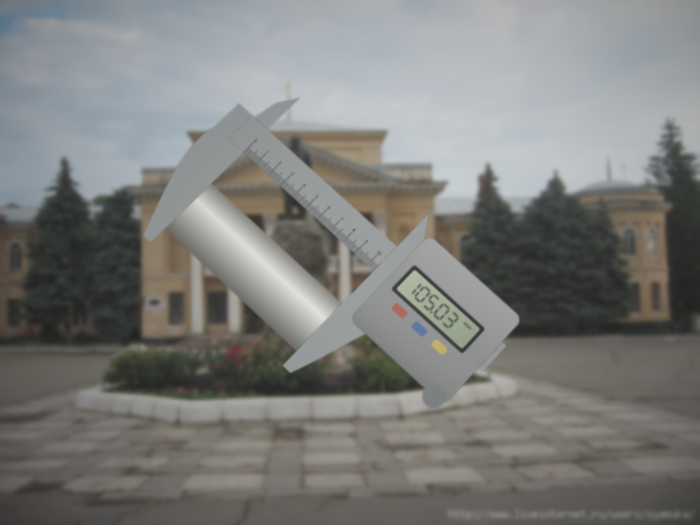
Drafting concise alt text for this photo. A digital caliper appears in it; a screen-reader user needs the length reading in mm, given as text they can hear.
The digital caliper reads 105.03 mm
